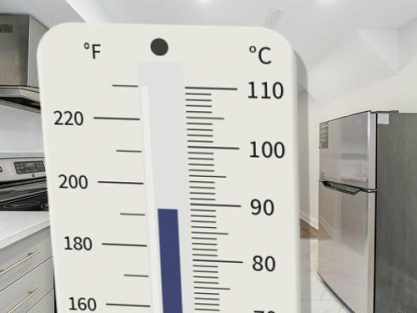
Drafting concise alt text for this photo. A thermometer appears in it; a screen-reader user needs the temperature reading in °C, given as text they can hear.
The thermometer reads 89 °C
